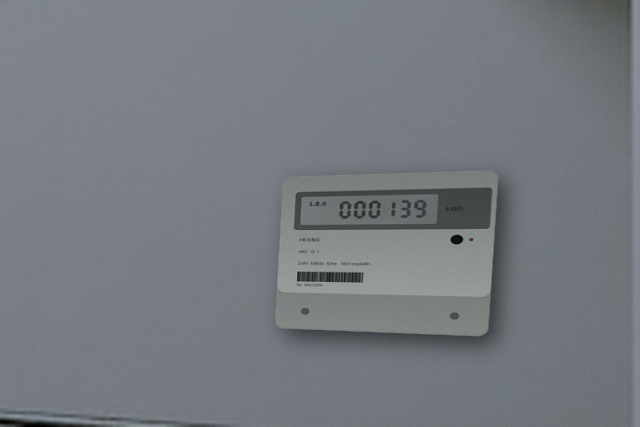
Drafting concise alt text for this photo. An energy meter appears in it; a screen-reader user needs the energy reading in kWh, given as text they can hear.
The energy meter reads 139 kWh
